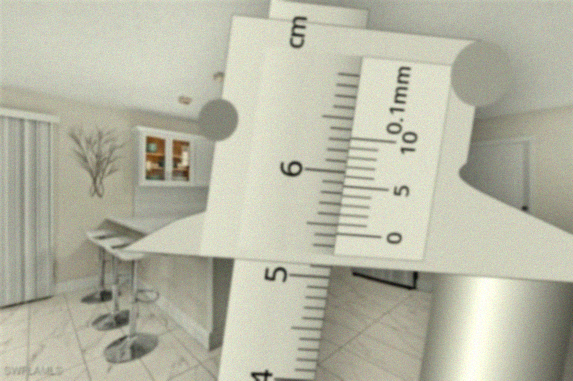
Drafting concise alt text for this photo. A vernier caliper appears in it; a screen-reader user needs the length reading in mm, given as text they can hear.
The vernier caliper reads 54.2 mm
